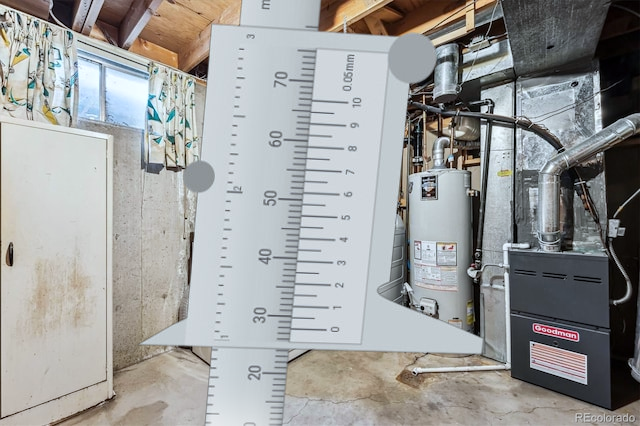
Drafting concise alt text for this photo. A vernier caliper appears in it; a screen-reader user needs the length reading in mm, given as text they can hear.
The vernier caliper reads 27.8 mm
